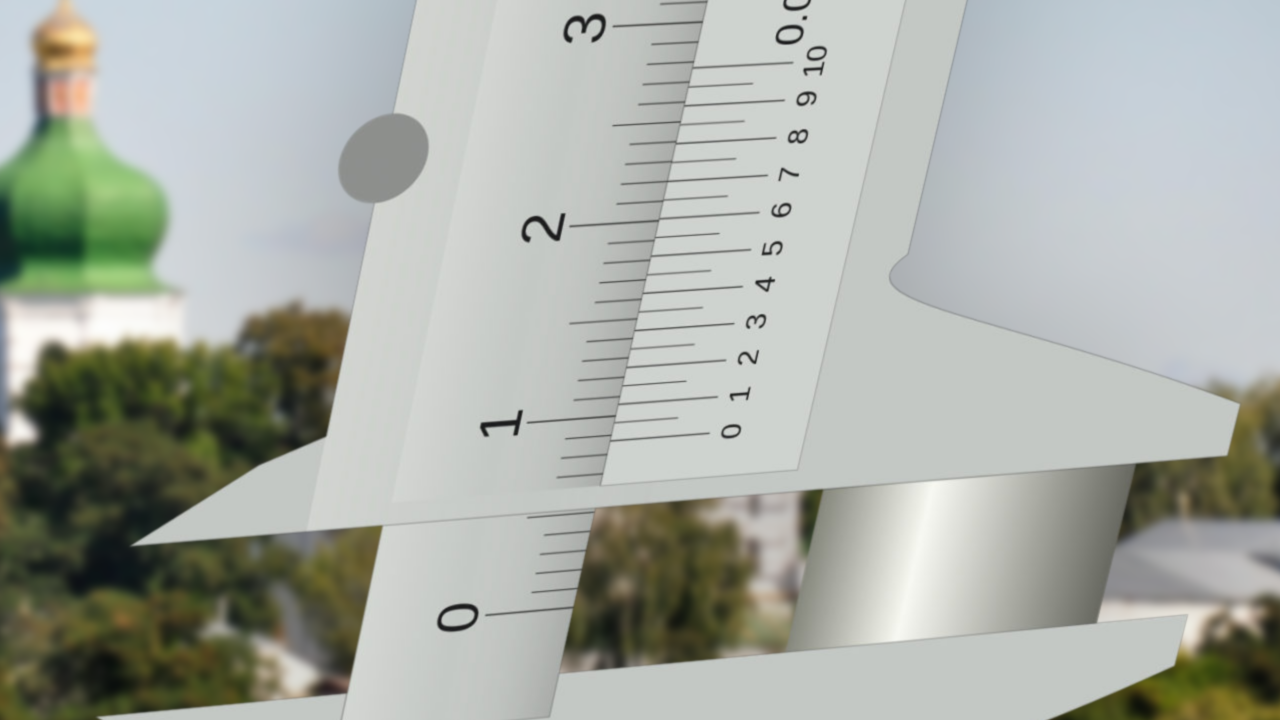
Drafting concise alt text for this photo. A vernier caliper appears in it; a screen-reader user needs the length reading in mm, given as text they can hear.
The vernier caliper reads 8.7 mm
